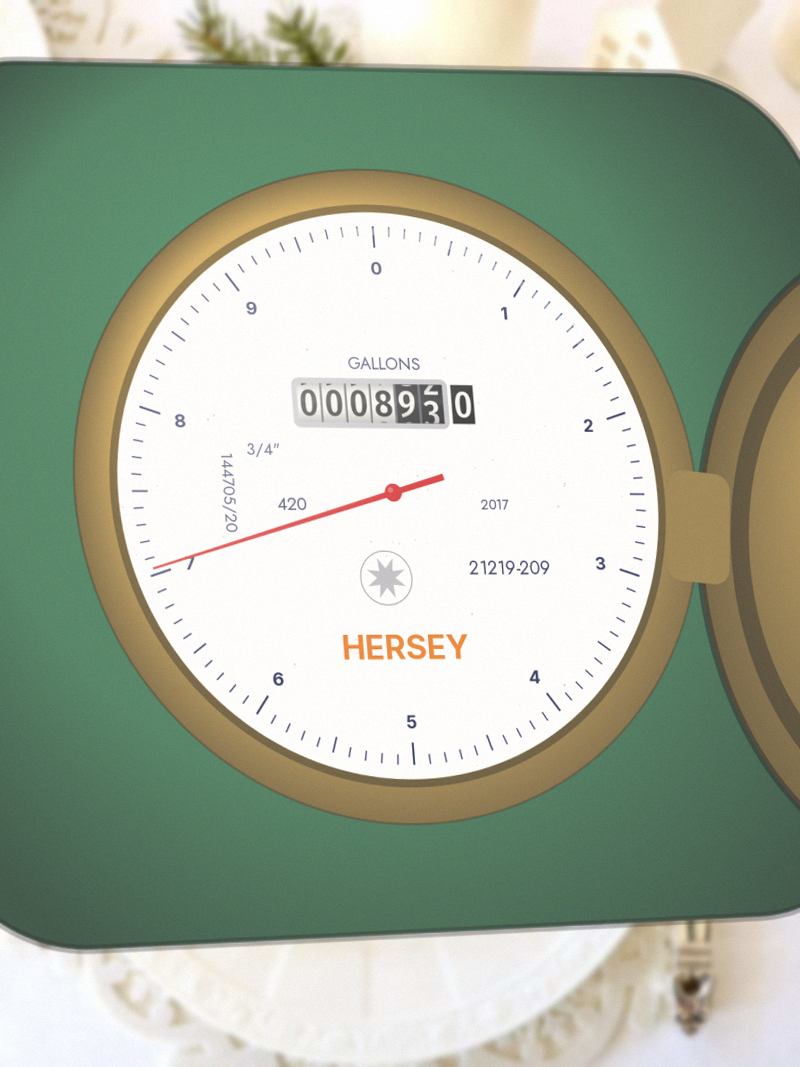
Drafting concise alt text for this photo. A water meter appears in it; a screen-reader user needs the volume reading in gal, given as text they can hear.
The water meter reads 8927.0 gal
